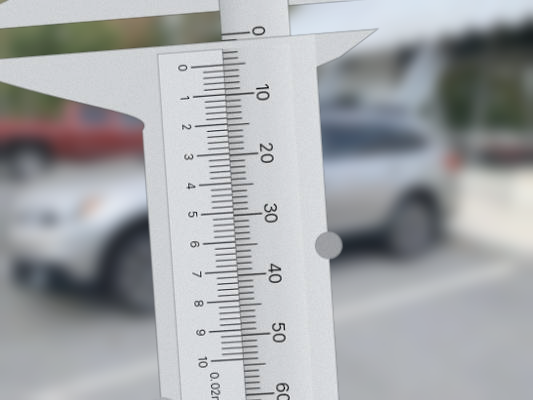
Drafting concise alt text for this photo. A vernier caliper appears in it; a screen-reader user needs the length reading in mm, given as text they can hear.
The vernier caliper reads 5.0 mm
